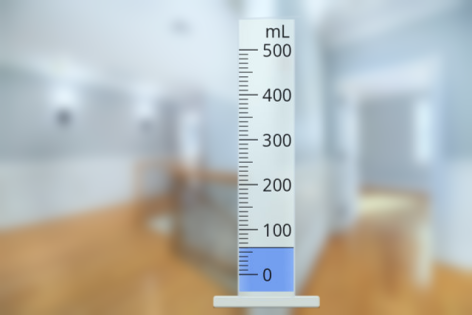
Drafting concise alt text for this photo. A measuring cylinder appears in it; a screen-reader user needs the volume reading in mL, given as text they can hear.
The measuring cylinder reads 60 mL
